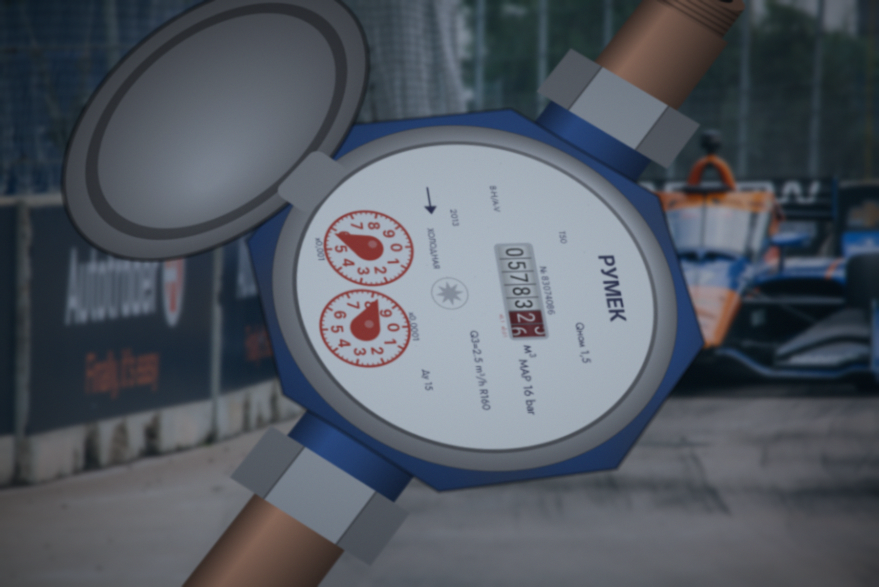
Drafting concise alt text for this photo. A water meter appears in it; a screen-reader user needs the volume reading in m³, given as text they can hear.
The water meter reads 5783.2558 m³
